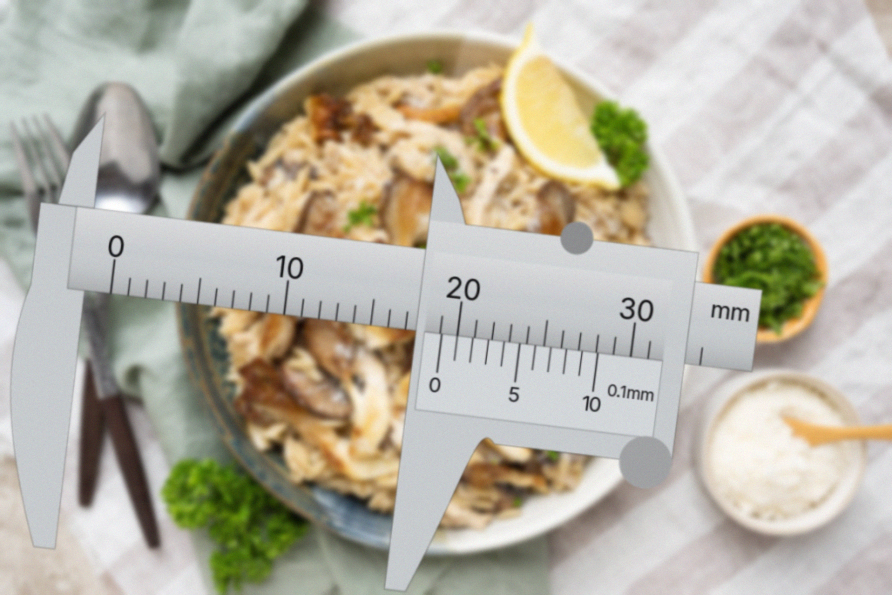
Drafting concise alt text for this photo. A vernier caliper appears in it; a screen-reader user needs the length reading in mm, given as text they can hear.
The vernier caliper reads 19.1 mm
